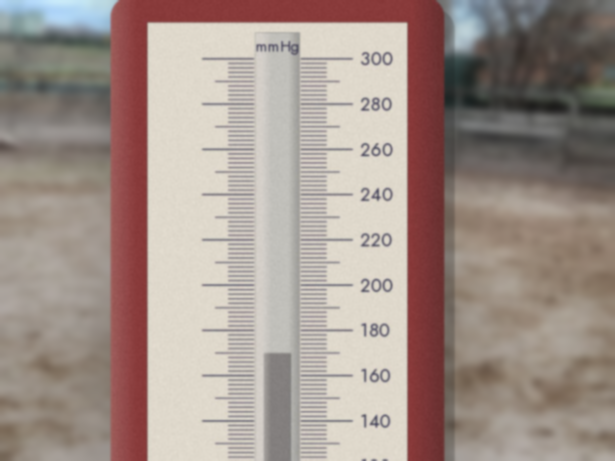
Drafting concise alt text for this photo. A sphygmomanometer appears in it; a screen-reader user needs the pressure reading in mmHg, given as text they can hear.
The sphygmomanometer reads 170 mmHg
